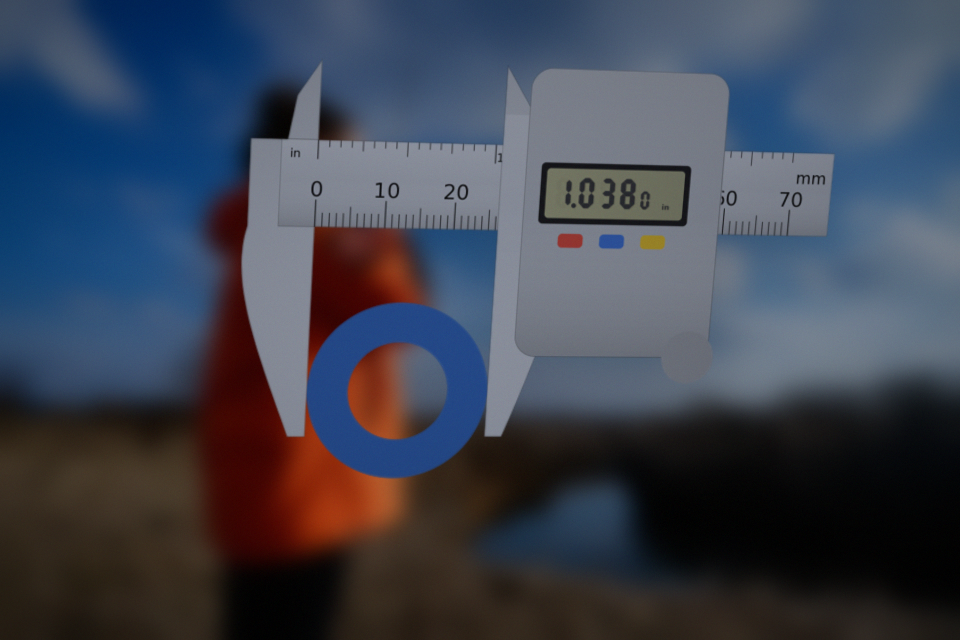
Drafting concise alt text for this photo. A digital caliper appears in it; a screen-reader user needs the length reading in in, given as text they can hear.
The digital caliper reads 1.0380 in
